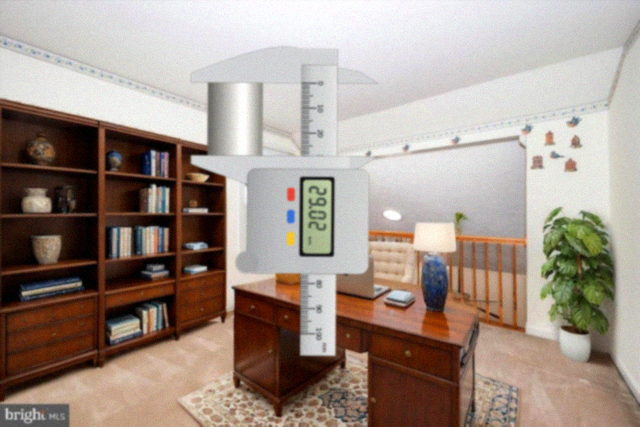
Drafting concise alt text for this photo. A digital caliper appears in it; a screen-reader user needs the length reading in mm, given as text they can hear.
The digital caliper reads 29.02 mm
